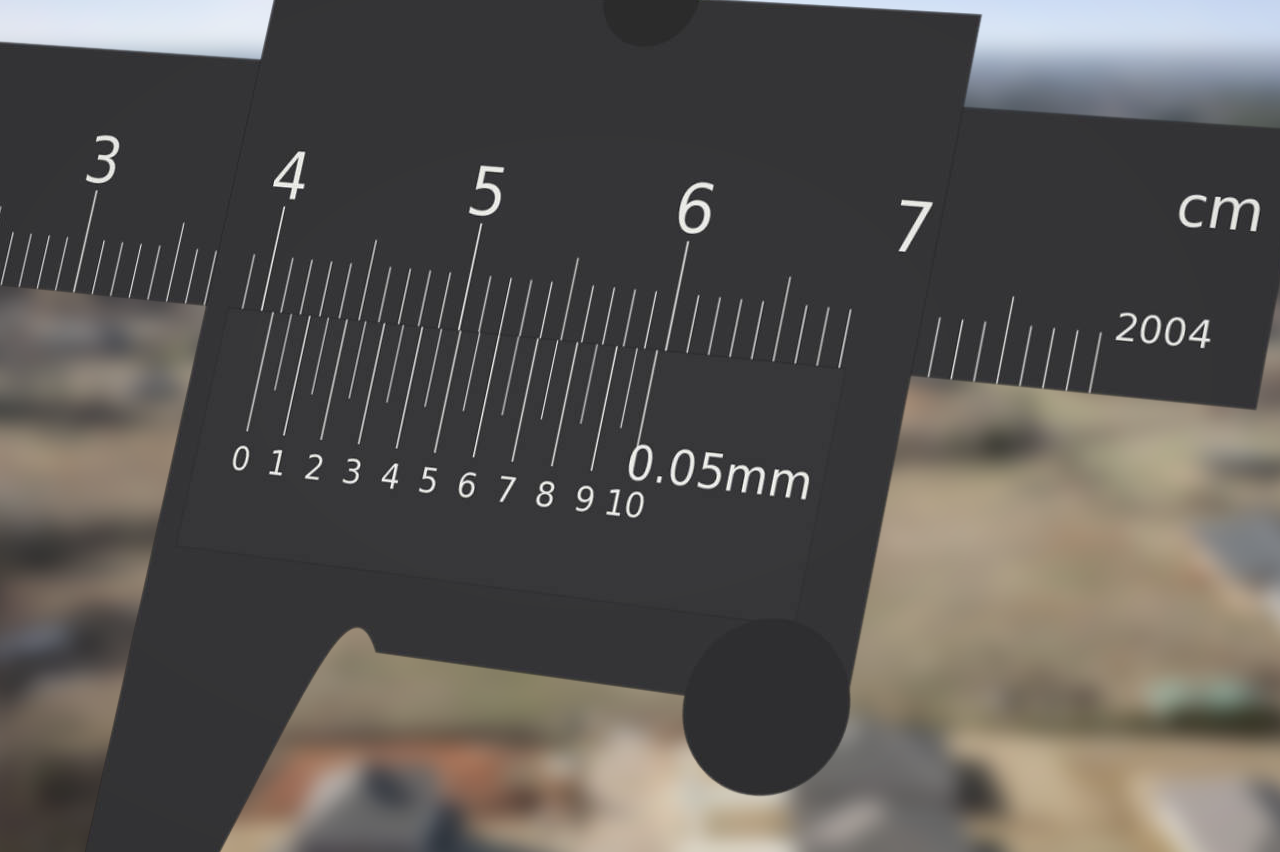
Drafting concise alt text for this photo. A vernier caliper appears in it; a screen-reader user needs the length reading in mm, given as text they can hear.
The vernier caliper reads 40.6 mm
